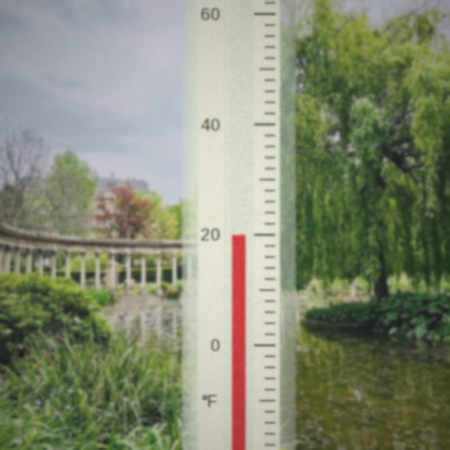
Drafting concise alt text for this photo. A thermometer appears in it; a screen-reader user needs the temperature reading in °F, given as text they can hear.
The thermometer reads 20 °F
